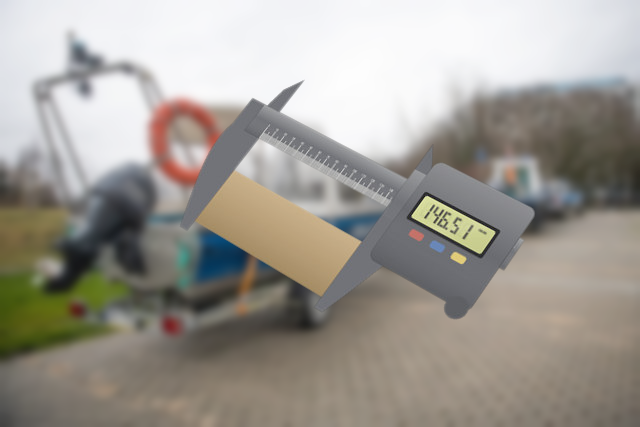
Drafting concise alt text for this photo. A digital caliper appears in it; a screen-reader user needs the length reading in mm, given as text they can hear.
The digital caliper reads 146.51 mm
